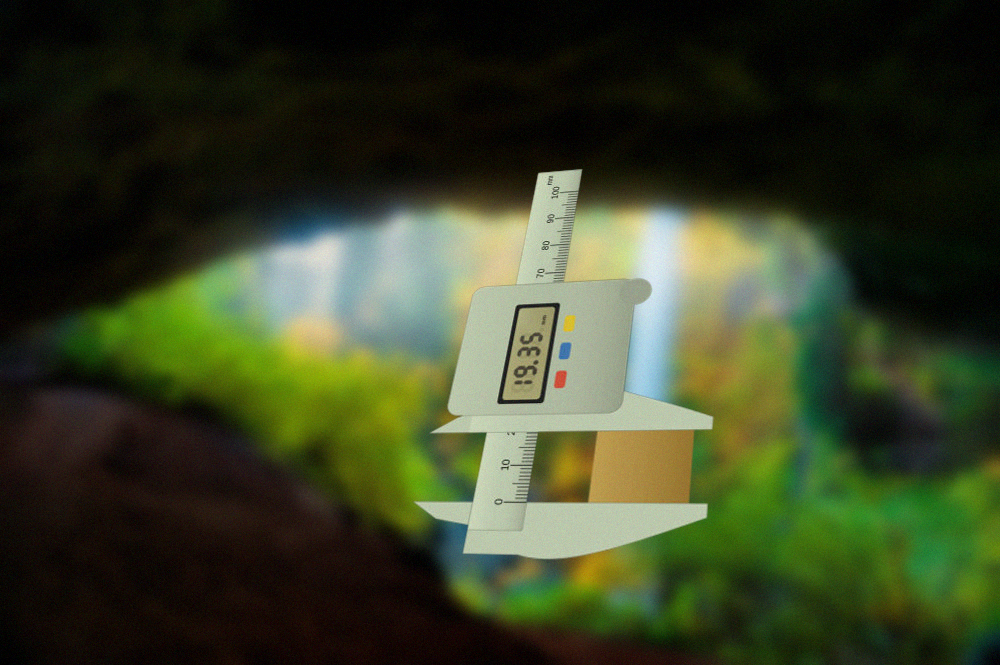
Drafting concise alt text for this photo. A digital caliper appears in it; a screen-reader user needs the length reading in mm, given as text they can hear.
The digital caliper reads 19.35 mm
